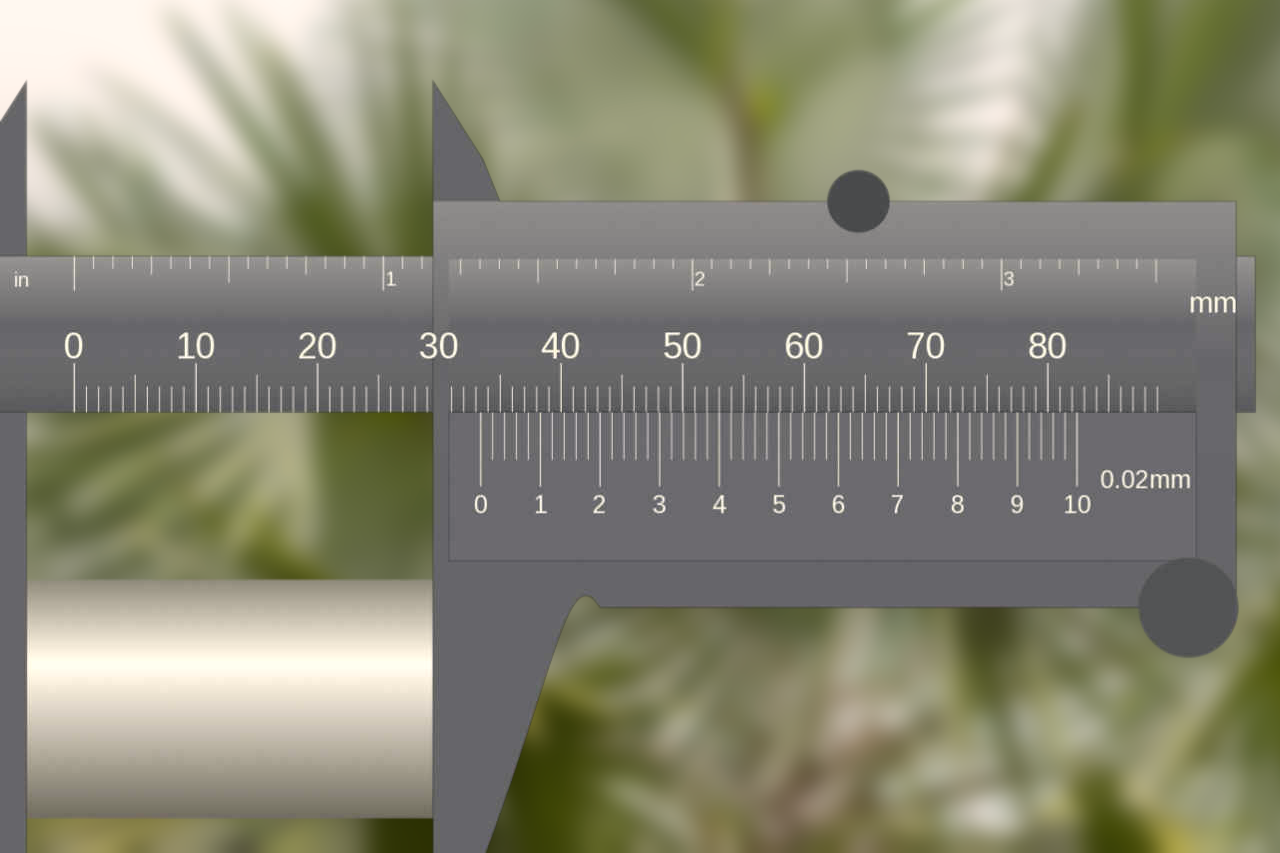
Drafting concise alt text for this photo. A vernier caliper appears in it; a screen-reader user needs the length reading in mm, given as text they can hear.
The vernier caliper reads 33.4 mm
